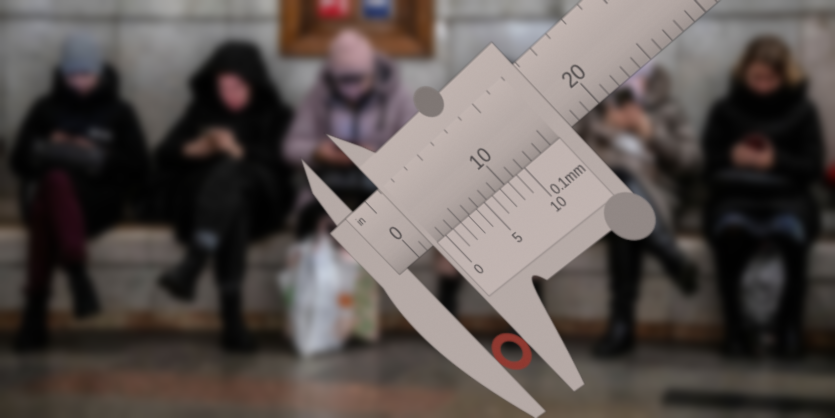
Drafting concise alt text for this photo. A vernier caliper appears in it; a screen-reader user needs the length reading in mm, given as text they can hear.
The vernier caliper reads 3.2 mm
